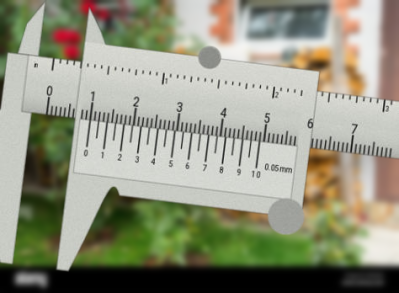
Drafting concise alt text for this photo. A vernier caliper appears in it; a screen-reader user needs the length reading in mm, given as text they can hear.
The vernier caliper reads 10.0 mm
